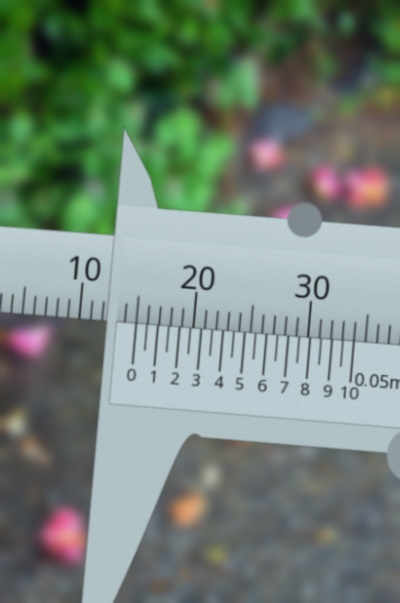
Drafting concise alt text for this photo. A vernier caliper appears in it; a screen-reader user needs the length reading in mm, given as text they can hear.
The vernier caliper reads 15.0 mm
